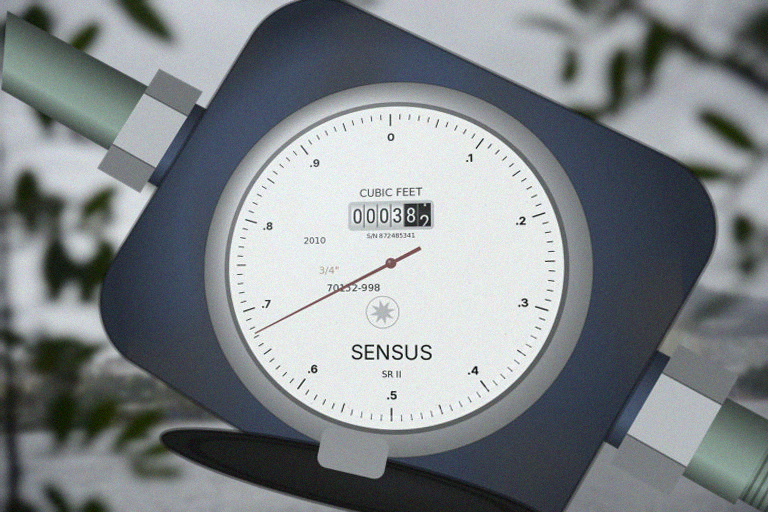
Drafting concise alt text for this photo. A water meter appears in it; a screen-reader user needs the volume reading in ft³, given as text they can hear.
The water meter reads 381.67 ft³
